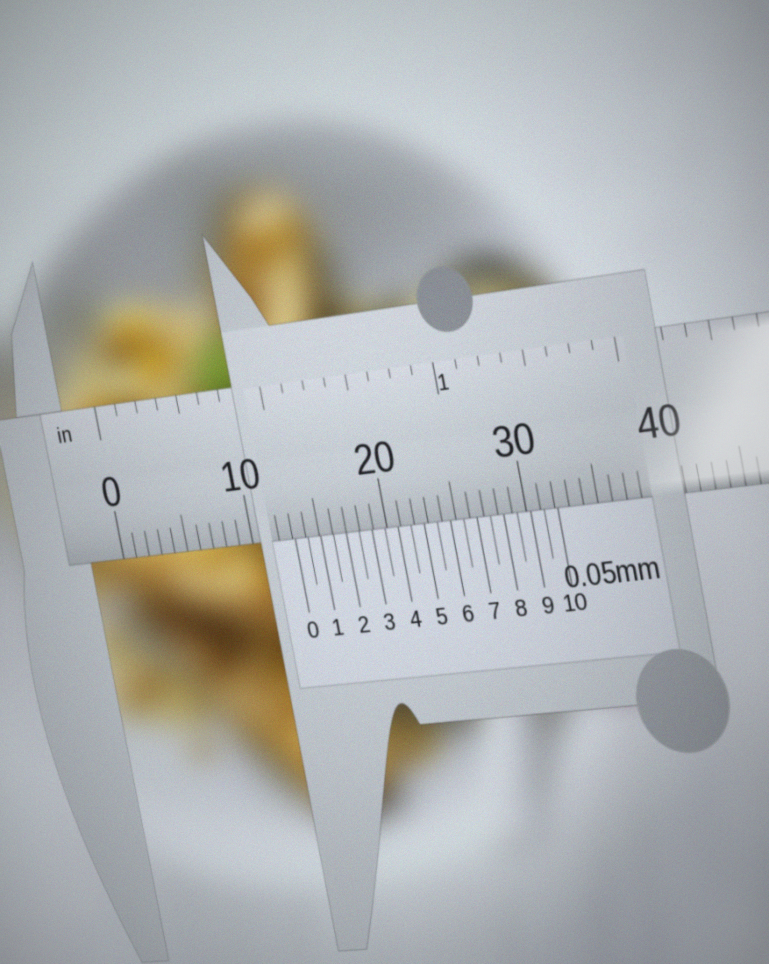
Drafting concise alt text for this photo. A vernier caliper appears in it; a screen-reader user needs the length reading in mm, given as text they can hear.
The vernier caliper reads 13.2 mm
